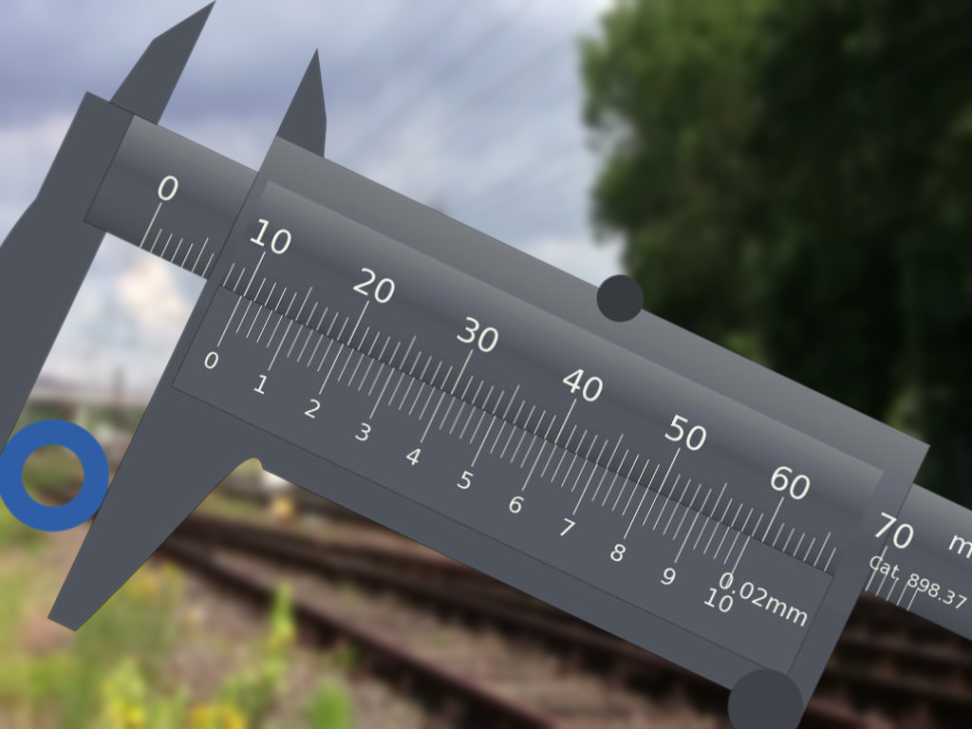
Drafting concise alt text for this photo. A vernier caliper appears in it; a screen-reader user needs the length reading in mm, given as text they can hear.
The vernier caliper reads 9.8 mm
